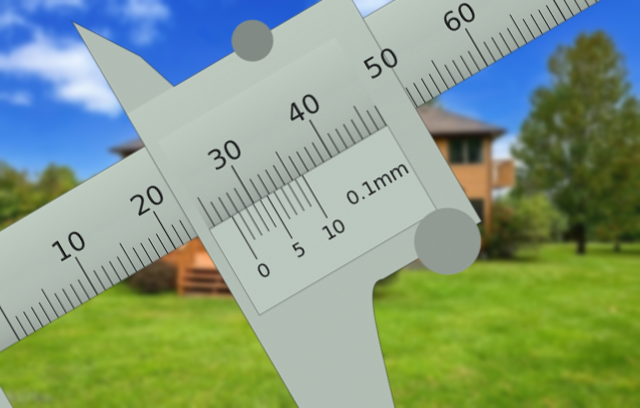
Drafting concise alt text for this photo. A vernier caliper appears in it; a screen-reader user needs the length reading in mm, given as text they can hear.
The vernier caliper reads 27.2 mm
